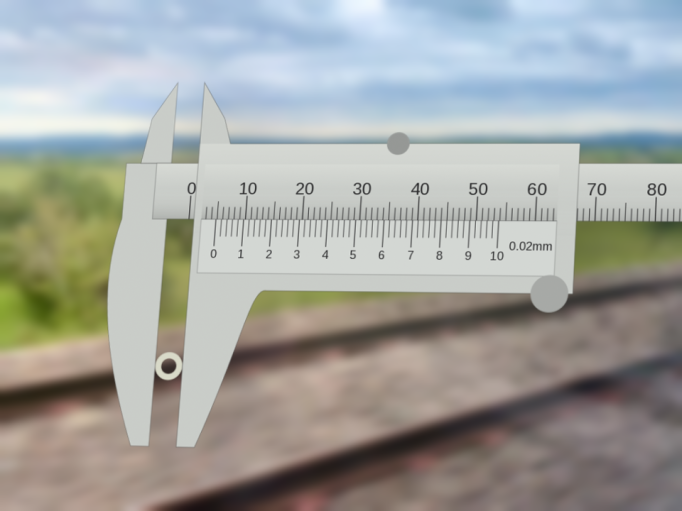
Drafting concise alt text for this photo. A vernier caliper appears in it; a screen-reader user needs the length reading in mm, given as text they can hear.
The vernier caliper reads 4.8 mm
